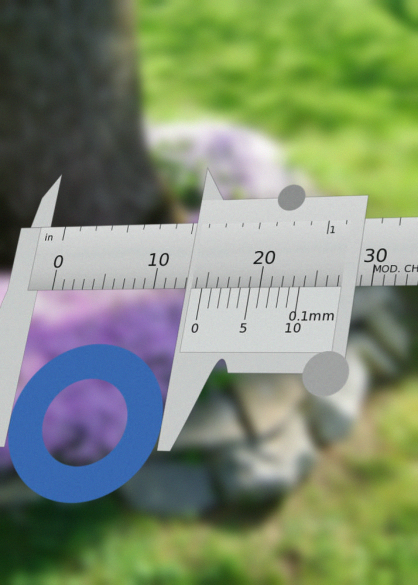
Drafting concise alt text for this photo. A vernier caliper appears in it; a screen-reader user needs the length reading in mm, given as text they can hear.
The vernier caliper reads 14.6 mm
